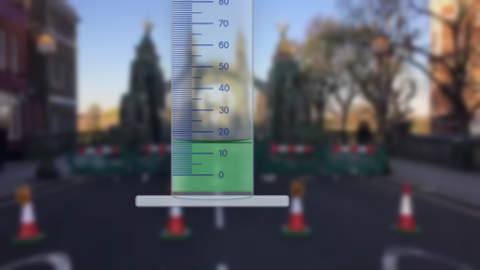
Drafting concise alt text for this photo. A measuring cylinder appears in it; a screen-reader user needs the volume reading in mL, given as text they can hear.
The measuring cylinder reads 15 mL
